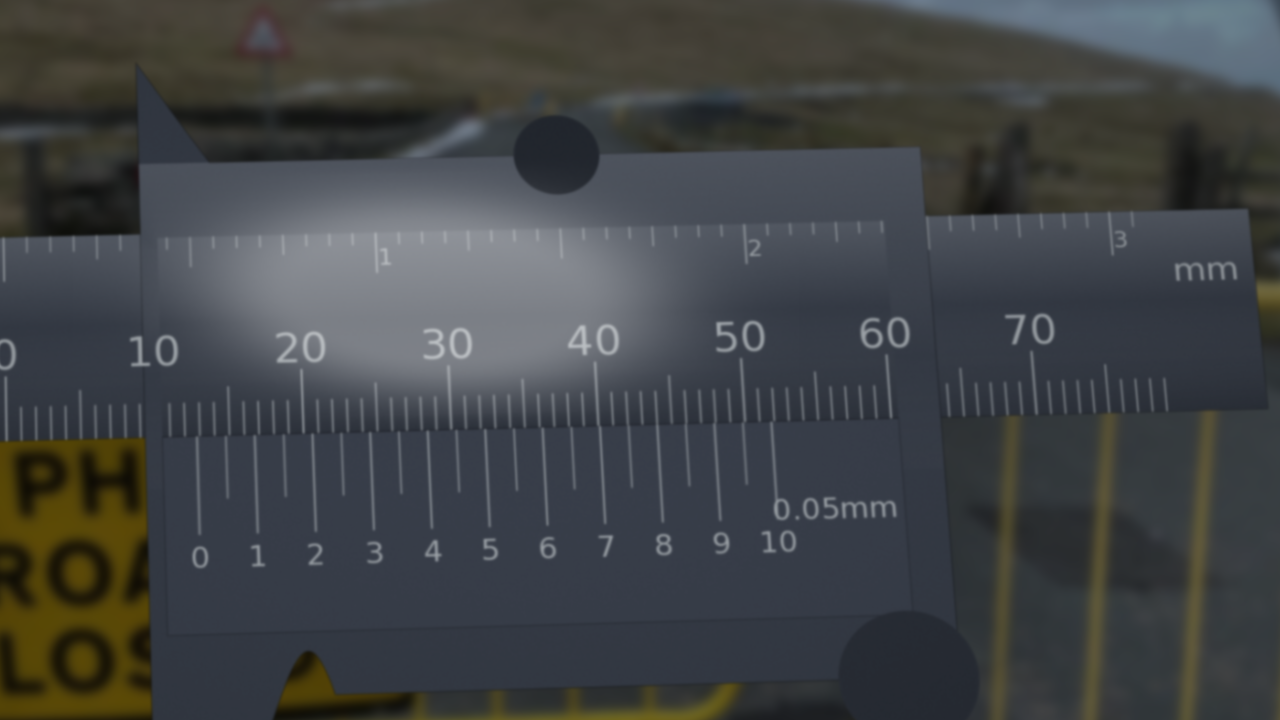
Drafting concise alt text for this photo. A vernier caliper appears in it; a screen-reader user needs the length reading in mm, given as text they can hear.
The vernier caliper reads 12.8 mm
